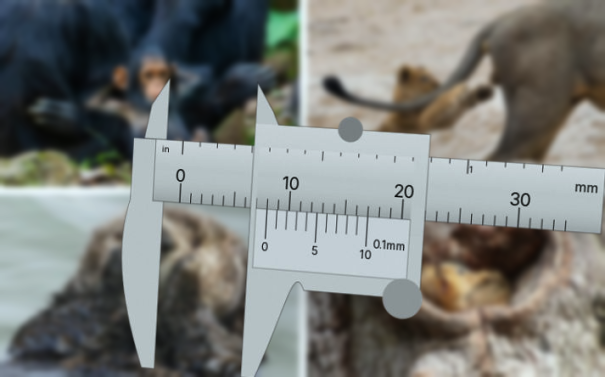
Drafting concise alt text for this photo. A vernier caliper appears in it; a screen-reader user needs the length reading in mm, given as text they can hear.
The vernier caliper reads 8.0 mm
